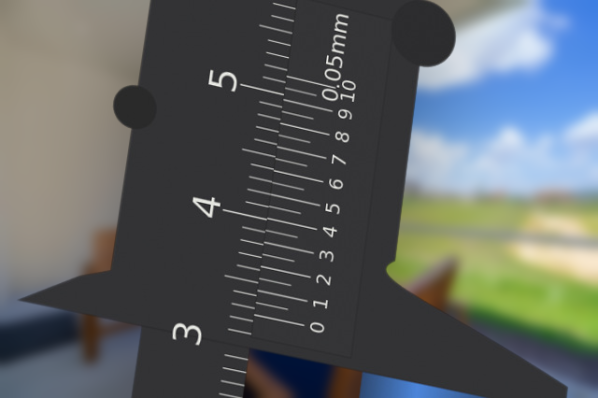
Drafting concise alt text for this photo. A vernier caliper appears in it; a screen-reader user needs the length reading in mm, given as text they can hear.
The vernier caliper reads 32.5 mm
